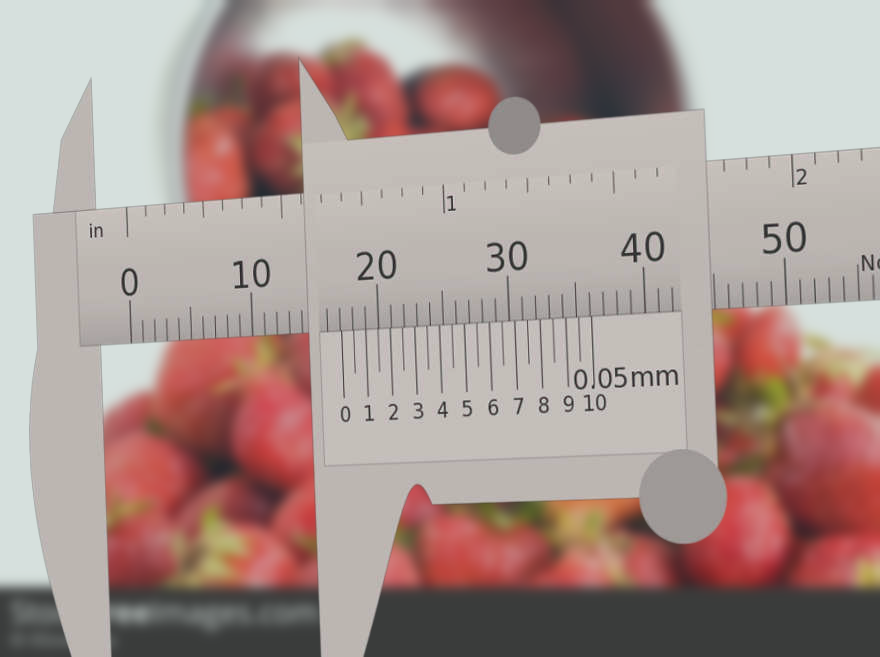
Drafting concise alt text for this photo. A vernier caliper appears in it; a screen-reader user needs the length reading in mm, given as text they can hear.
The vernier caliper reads 17.1 mm
